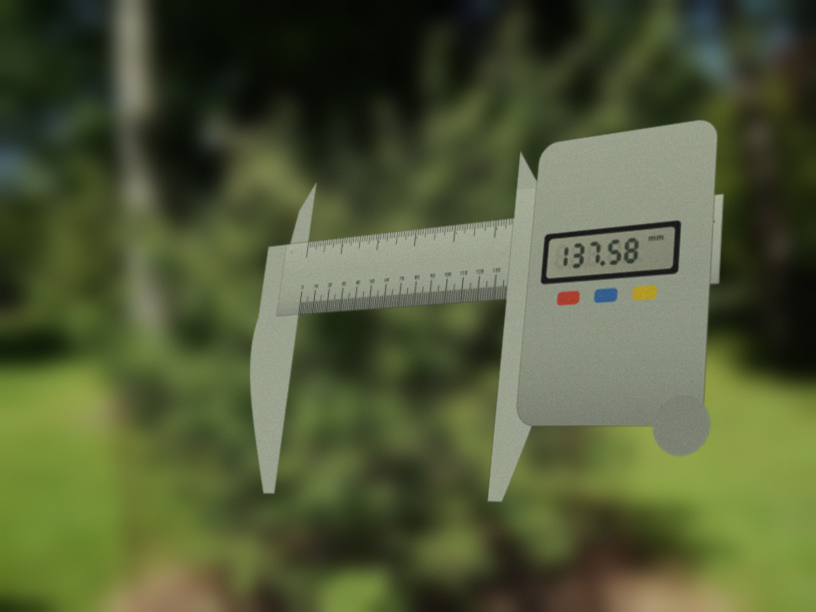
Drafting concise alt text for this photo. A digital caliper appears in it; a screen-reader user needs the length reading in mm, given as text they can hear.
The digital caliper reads 137.58 mm
